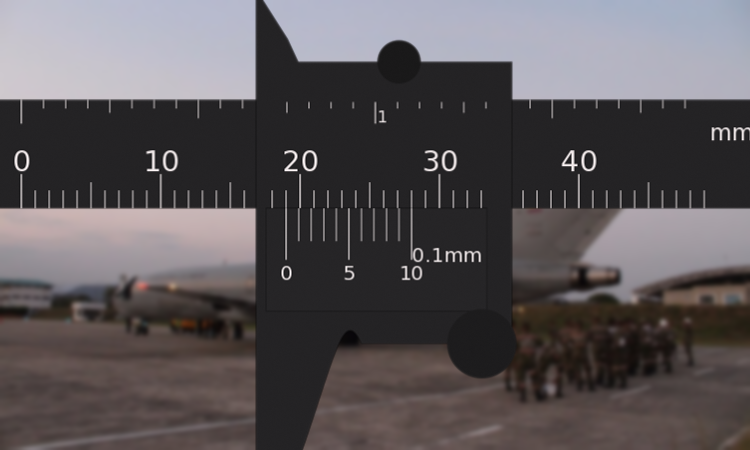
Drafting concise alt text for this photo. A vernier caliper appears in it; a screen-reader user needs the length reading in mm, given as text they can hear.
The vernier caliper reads 19.0 mm
